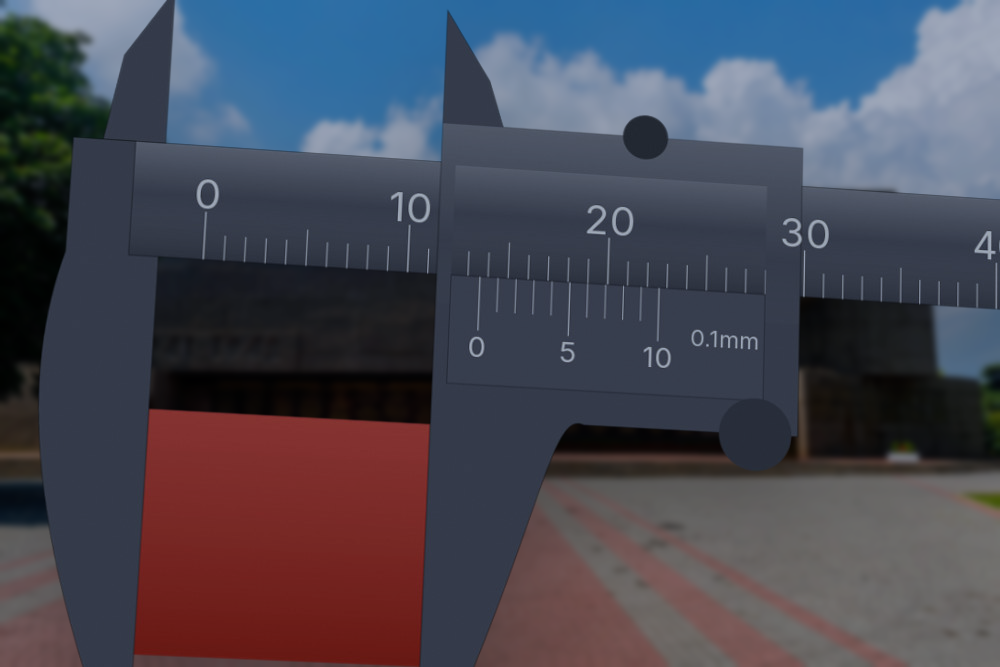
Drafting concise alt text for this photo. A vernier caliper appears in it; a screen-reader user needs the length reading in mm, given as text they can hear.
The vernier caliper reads 13.6 mm
